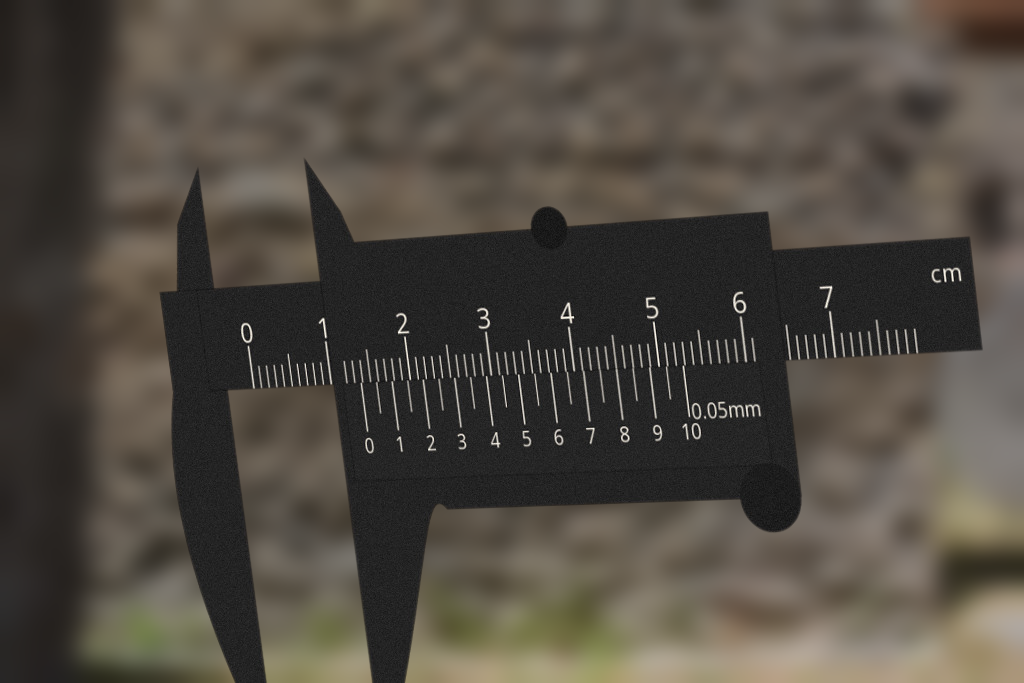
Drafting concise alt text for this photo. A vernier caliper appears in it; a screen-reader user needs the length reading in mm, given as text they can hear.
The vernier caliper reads 13.8 mm
